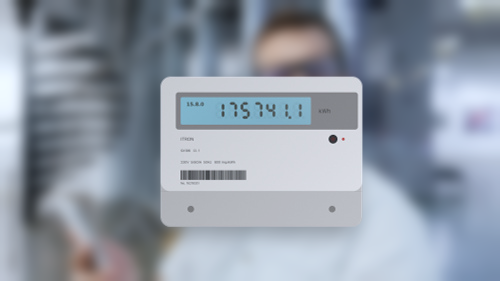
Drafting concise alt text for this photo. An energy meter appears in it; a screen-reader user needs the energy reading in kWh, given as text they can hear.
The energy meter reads 175741.1 kWh
